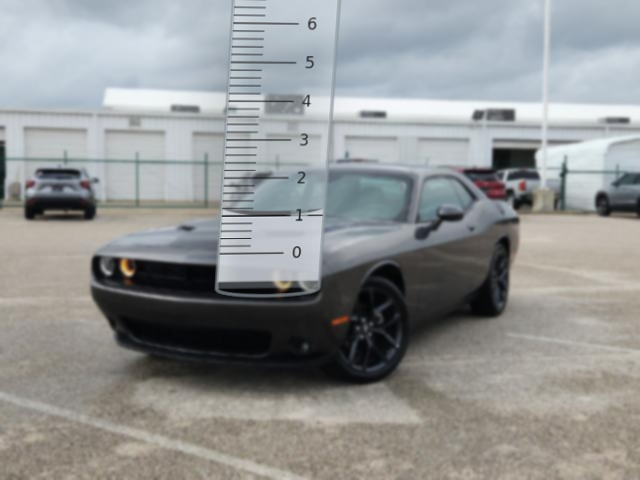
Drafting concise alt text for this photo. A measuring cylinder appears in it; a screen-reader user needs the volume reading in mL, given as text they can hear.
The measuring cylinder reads 1 mL
